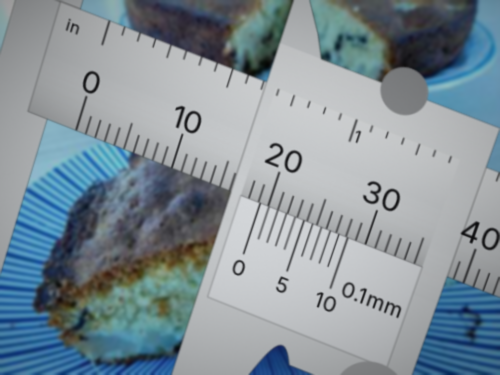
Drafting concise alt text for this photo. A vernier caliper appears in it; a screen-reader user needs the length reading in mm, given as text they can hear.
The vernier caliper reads 19.2 mm
